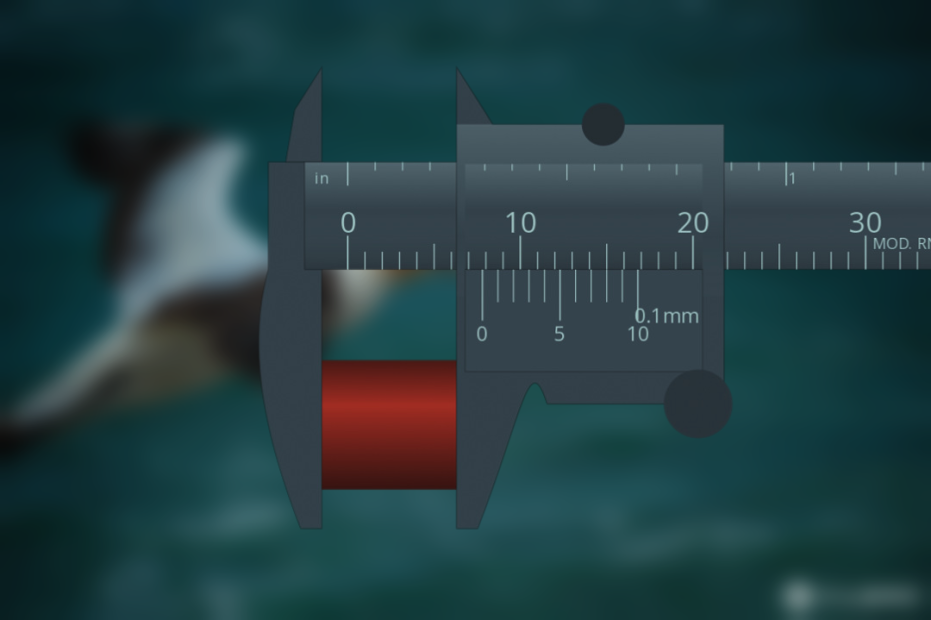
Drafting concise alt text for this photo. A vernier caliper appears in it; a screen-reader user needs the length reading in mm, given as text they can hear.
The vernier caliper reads 7.8 mm
